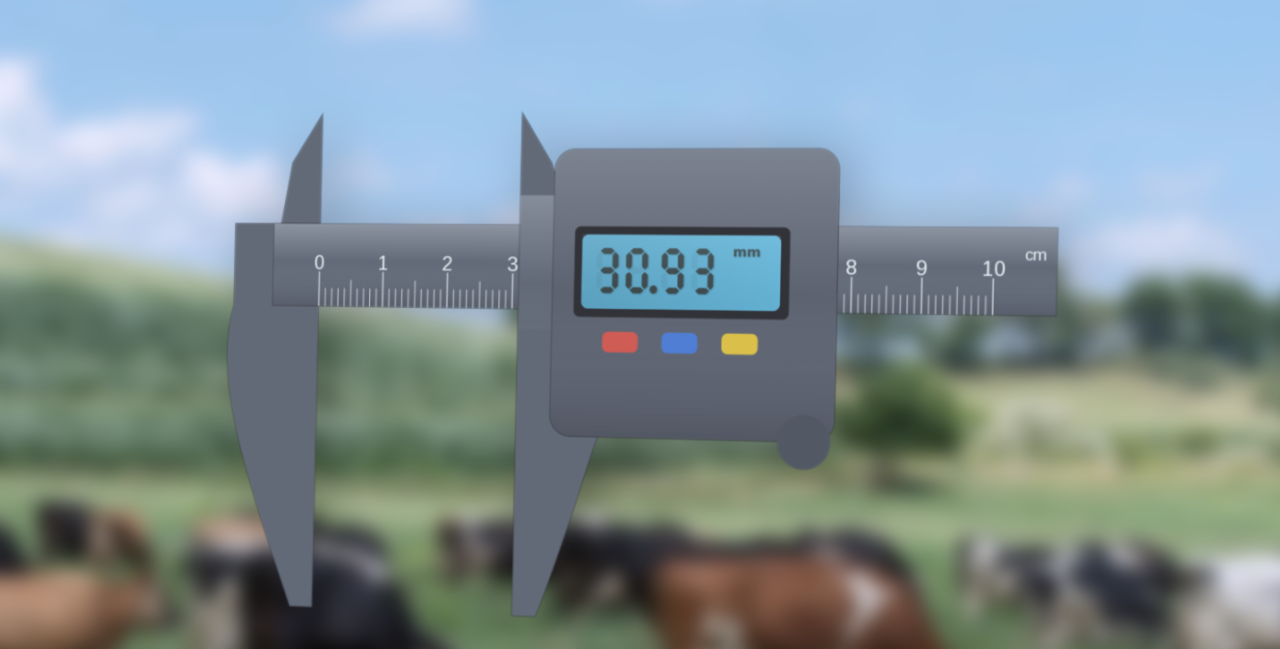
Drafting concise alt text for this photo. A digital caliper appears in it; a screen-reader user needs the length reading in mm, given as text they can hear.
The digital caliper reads 30.93 mm
